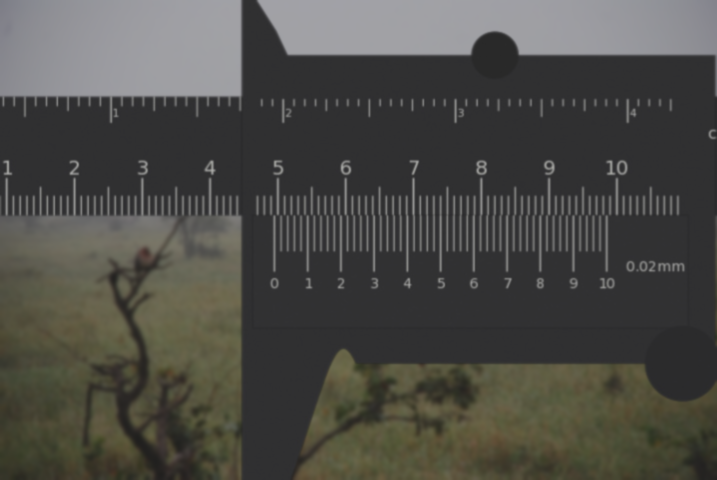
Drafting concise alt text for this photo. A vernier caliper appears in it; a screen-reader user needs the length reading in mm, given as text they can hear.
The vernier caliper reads 49.5 mm
